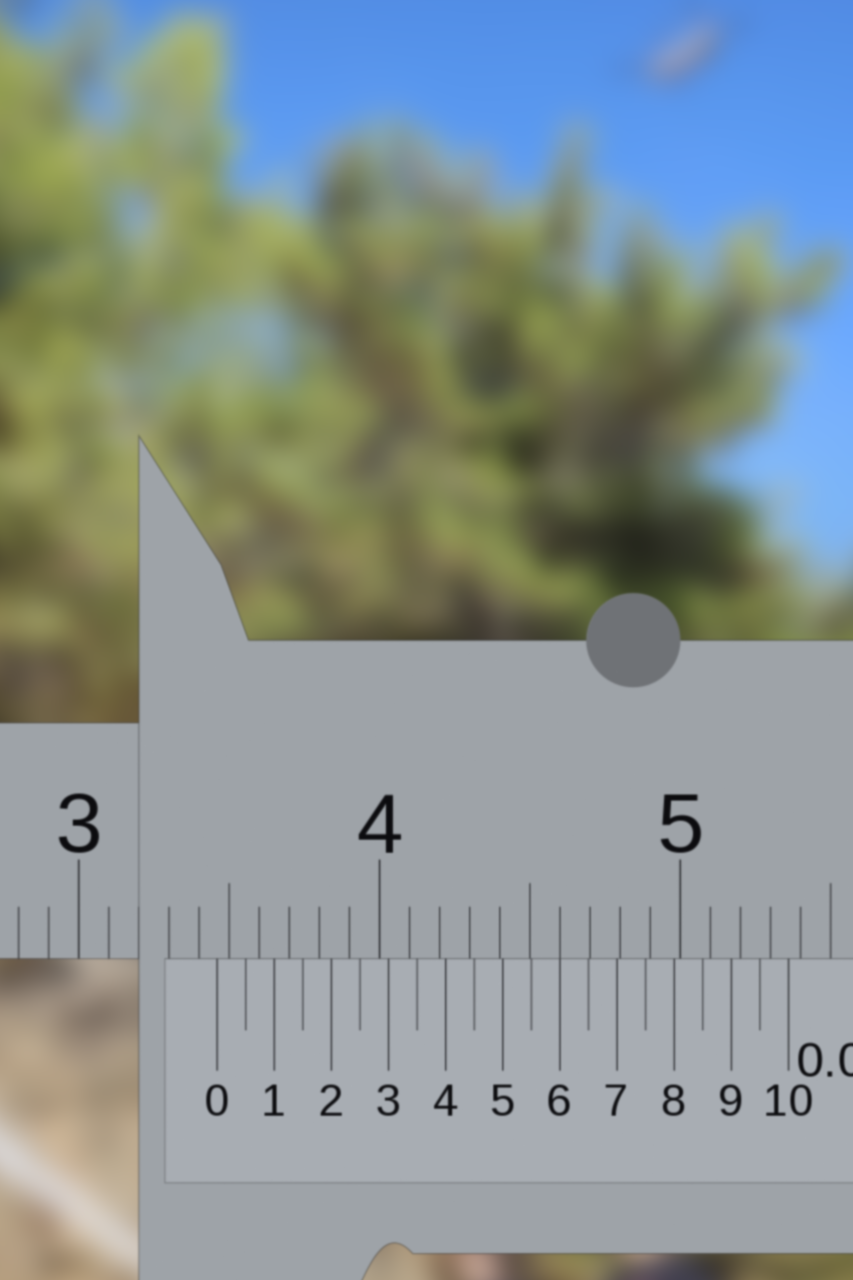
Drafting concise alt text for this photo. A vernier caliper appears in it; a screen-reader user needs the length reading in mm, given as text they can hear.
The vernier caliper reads 34.60 mm
